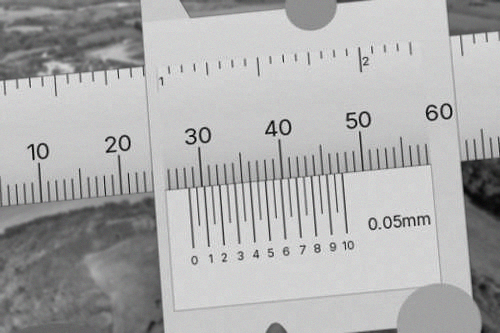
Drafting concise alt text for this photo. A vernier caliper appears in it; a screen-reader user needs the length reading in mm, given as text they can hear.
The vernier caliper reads 28.4 mm
